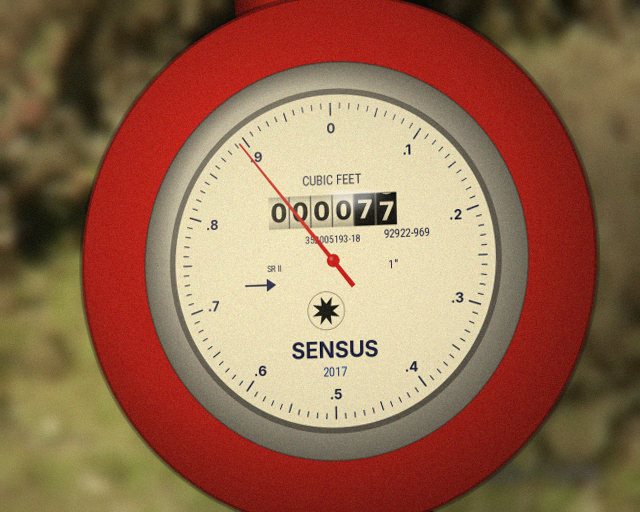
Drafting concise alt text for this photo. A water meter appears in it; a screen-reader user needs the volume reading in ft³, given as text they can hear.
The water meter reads 76.89 ft³
